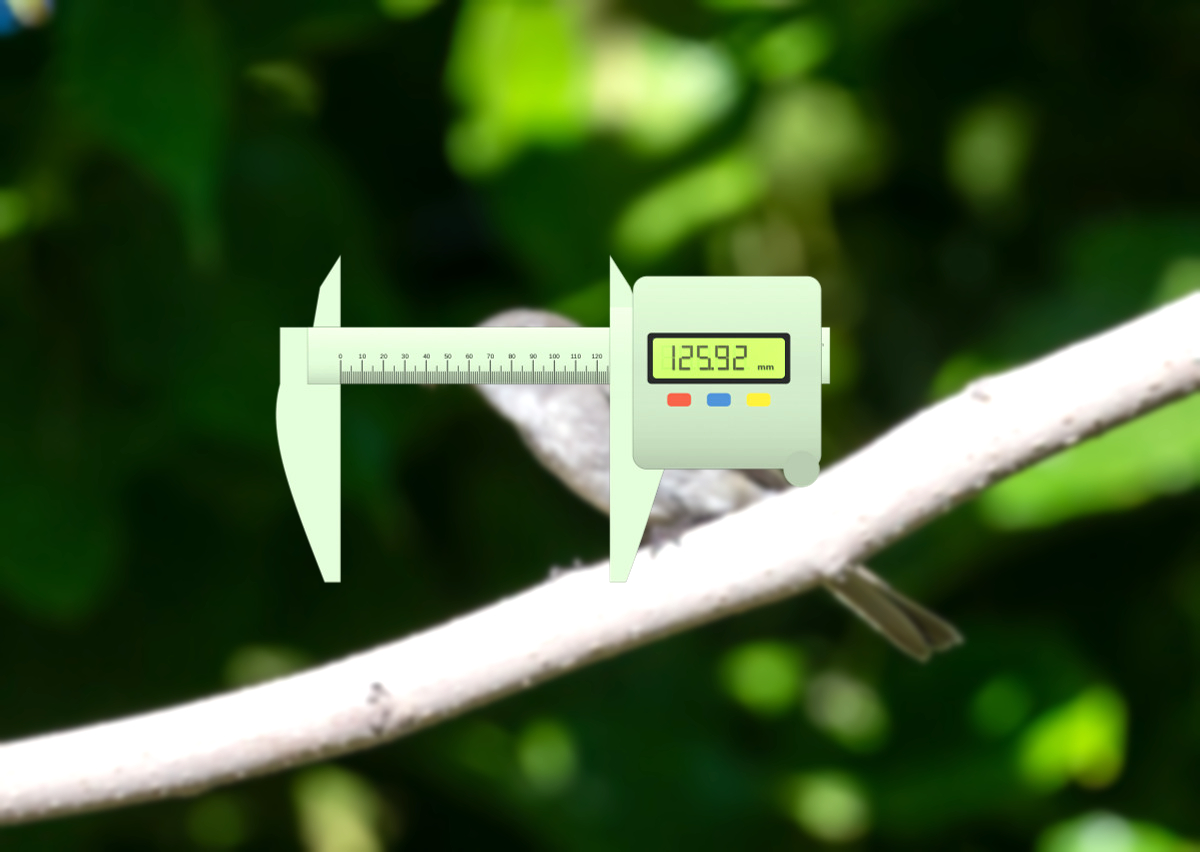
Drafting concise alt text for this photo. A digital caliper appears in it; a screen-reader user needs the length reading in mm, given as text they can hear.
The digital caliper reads 125.92 mm
